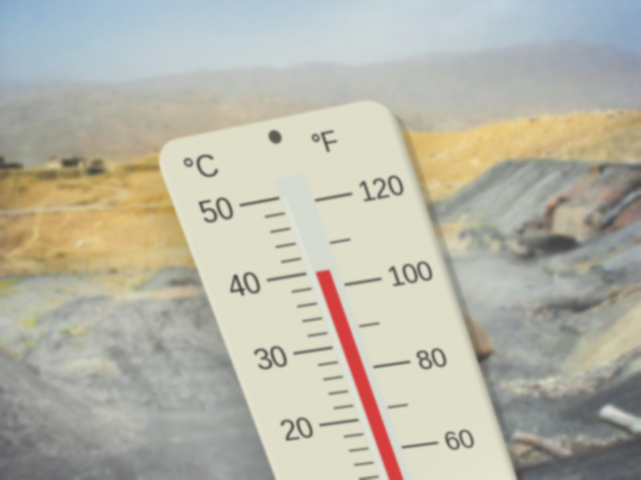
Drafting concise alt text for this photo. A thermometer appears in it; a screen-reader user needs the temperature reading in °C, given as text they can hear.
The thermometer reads 40 °C
